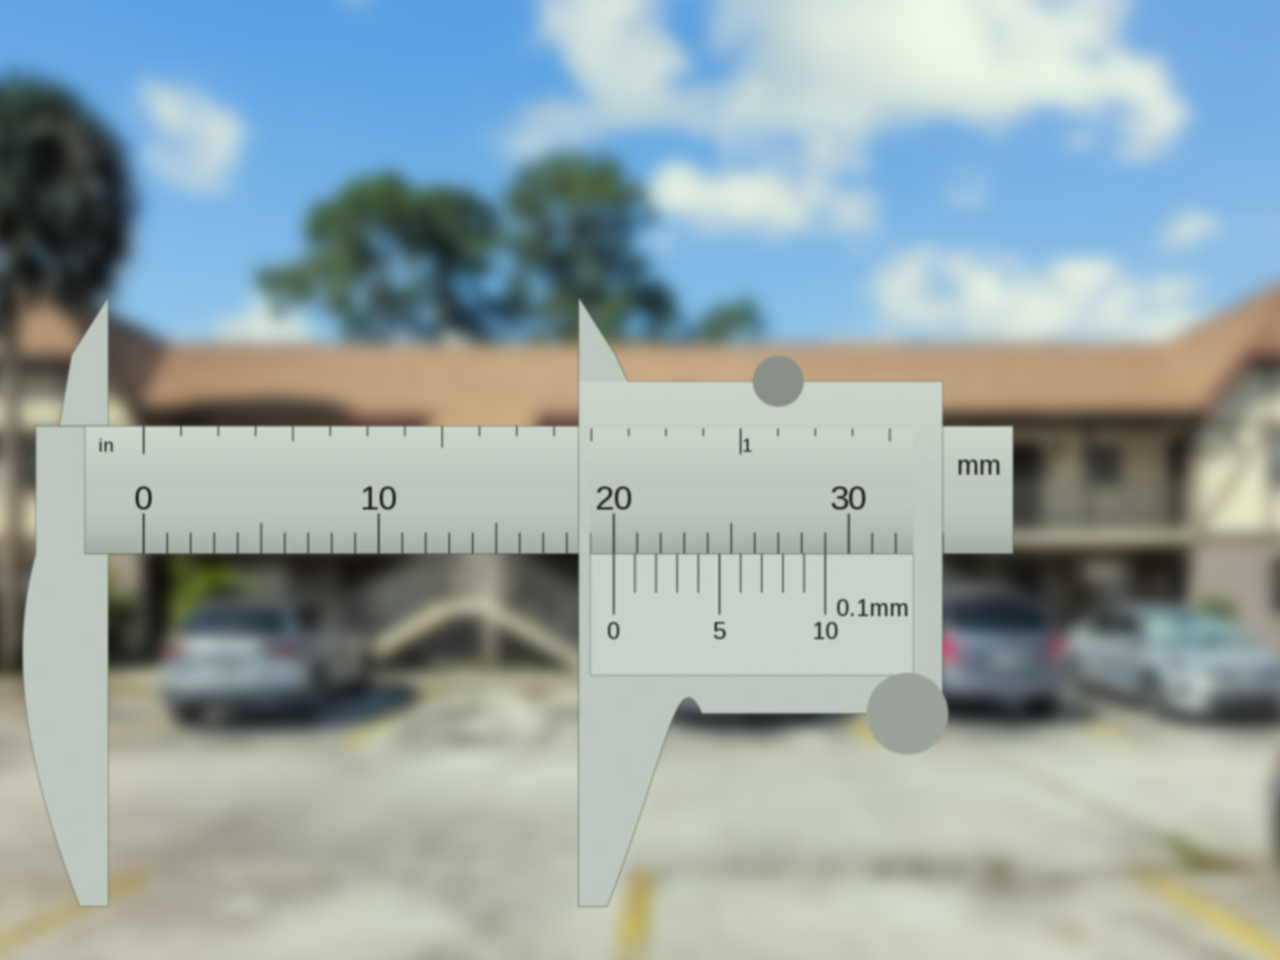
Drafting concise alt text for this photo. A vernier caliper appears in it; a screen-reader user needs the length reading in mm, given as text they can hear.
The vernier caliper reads 20.0 mm
